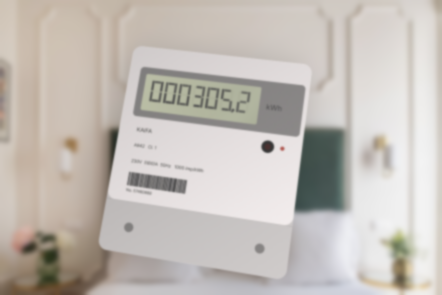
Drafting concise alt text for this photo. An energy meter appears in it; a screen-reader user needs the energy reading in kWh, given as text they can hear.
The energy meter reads 305.2 kWh
